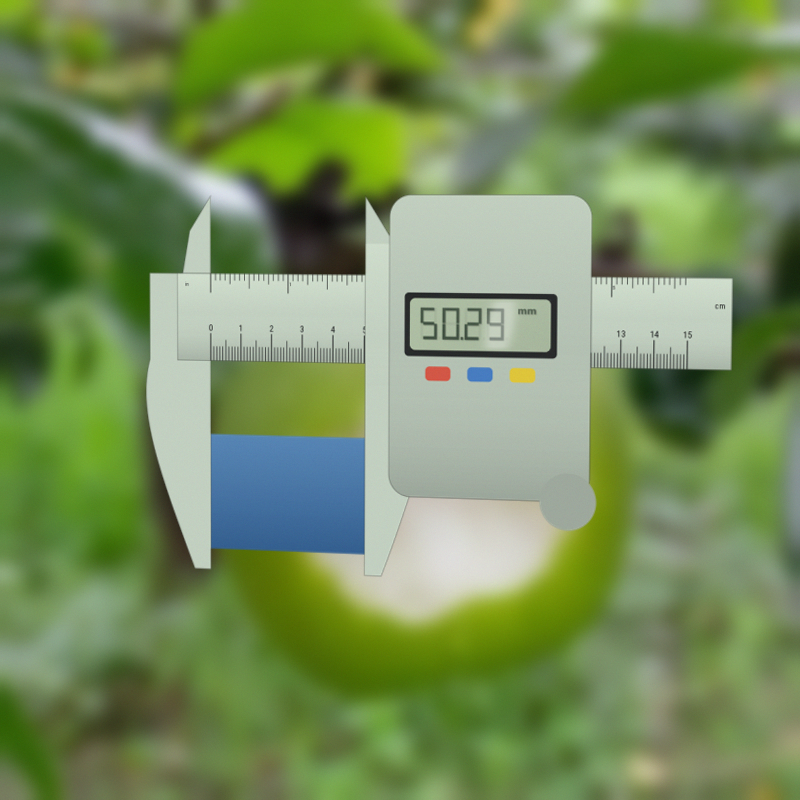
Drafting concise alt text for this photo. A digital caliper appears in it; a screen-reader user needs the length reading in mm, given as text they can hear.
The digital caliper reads 50.29 mm
